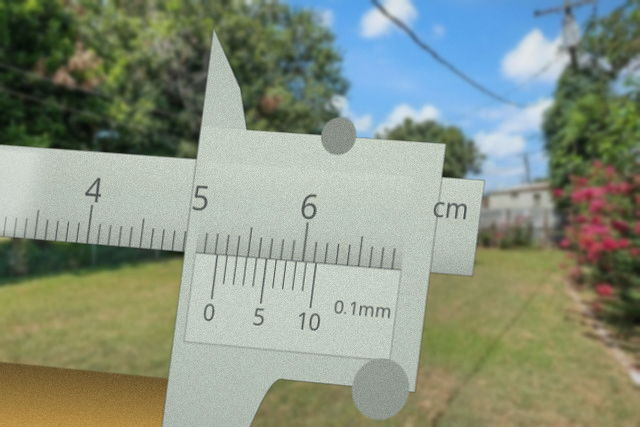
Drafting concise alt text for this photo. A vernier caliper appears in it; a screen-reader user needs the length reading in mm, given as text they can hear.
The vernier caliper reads 52.2 mm
